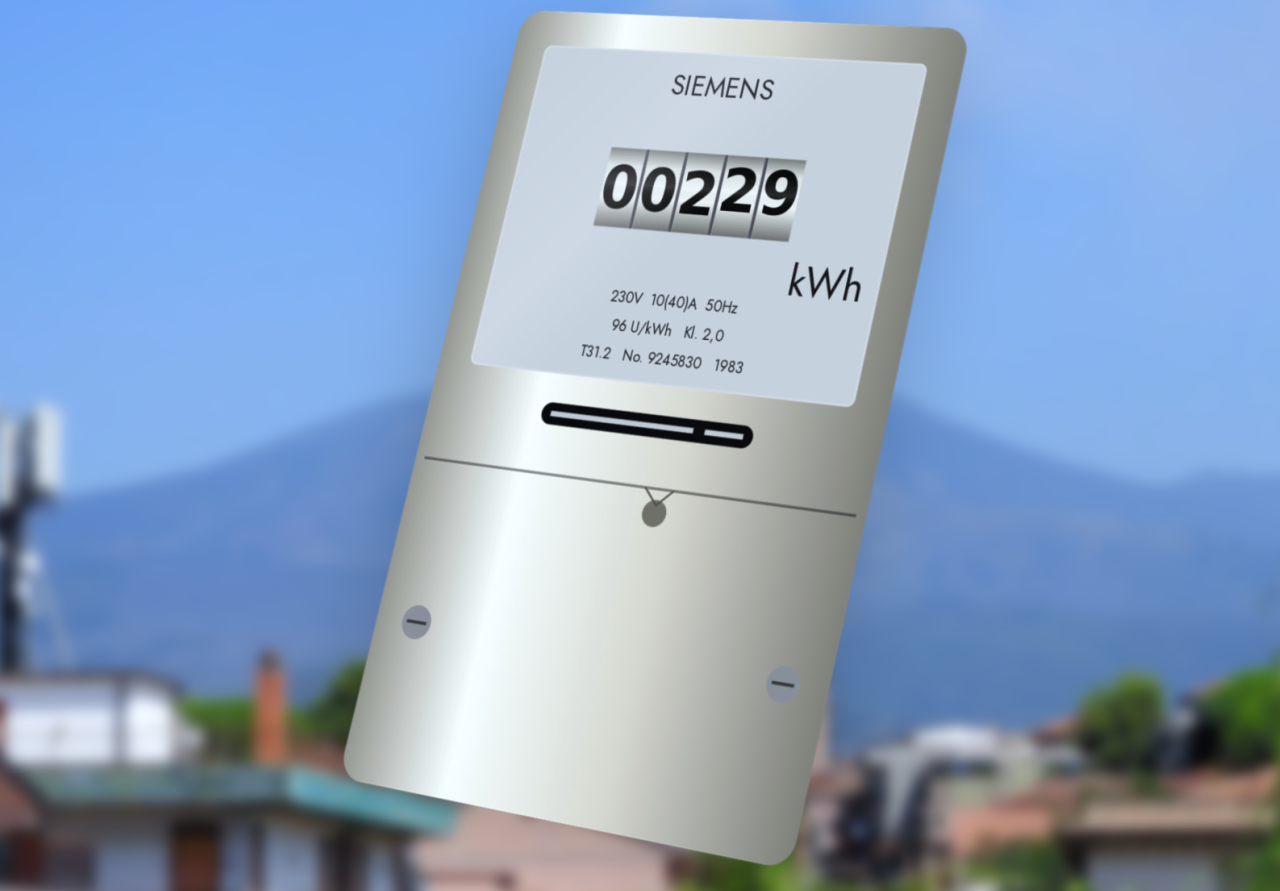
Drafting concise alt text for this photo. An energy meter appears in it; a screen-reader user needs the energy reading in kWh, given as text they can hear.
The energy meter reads 229 kWh
